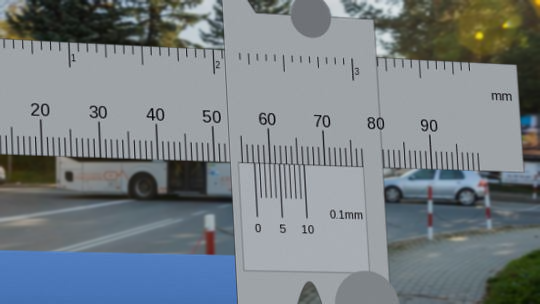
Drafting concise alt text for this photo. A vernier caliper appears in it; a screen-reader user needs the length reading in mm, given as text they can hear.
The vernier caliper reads 57.2 mm
